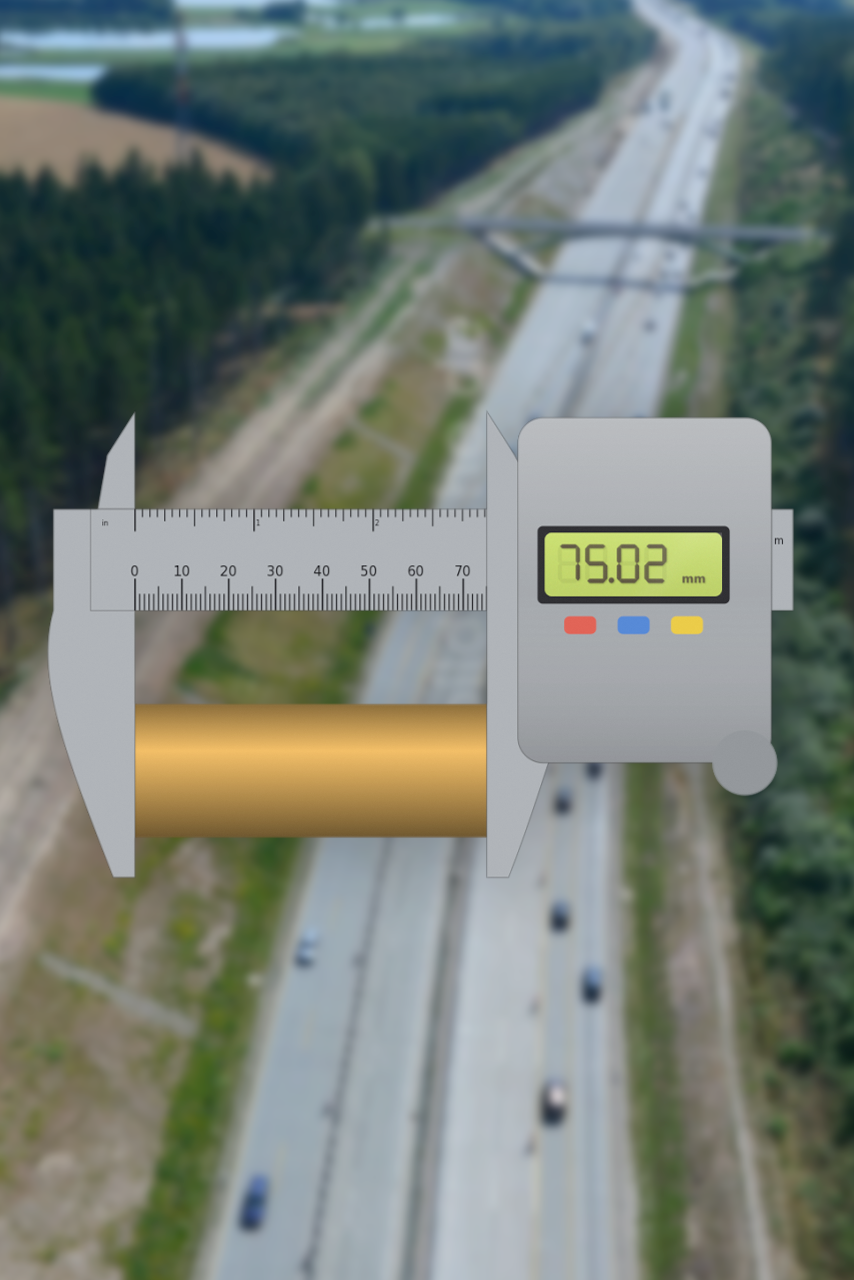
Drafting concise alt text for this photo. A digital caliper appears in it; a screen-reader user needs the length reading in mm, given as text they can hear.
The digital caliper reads 75.02 mm
